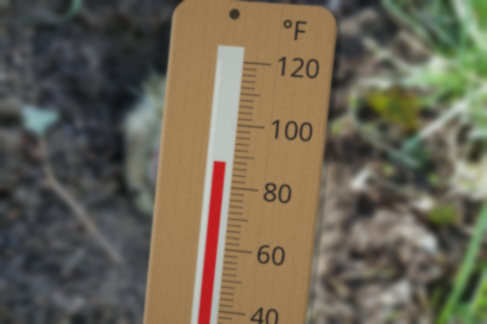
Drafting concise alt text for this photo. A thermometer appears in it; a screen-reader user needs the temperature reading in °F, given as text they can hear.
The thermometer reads 88 °F
